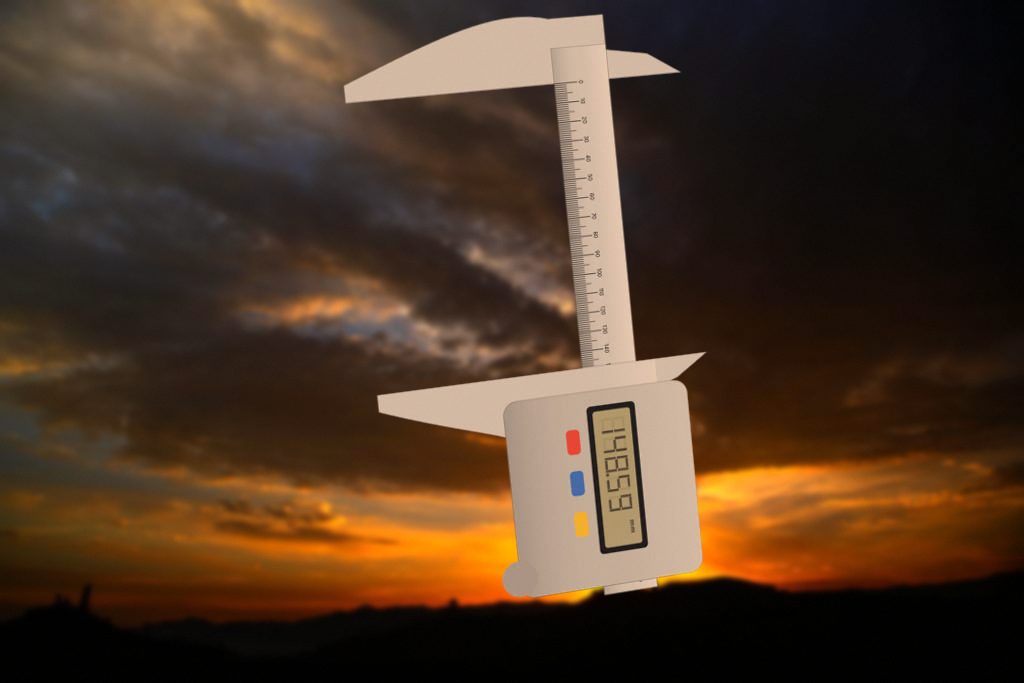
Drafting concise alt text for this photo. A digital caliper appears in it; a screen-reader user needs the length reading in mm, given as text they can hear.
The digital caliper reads 148.59 mm
